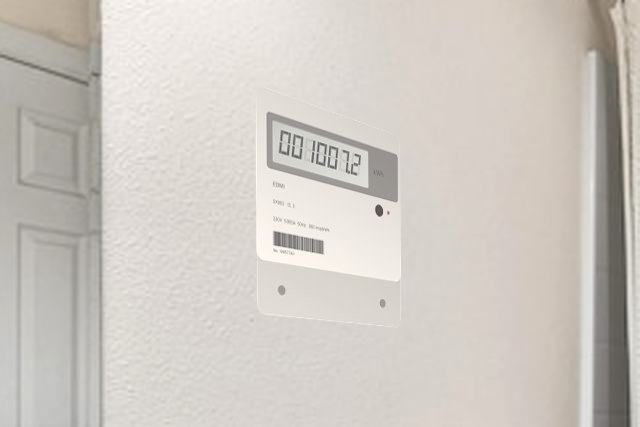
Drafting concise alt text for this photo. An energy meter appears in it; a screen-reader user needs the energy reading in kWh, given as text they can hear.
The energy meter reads 1007.2 kWh
